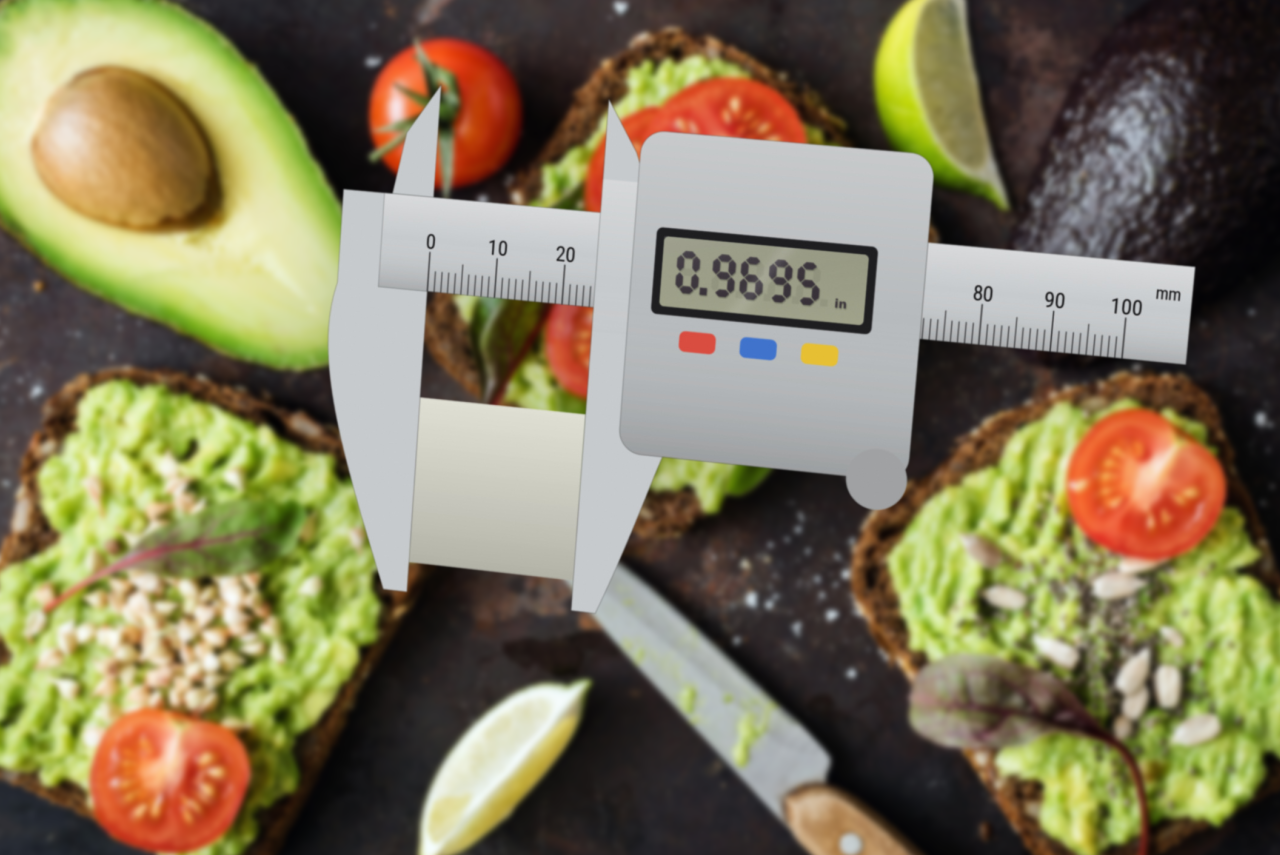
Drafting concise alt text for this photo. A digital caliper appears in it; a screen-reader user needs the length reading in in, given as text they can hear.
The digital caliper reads 0.9695 in
